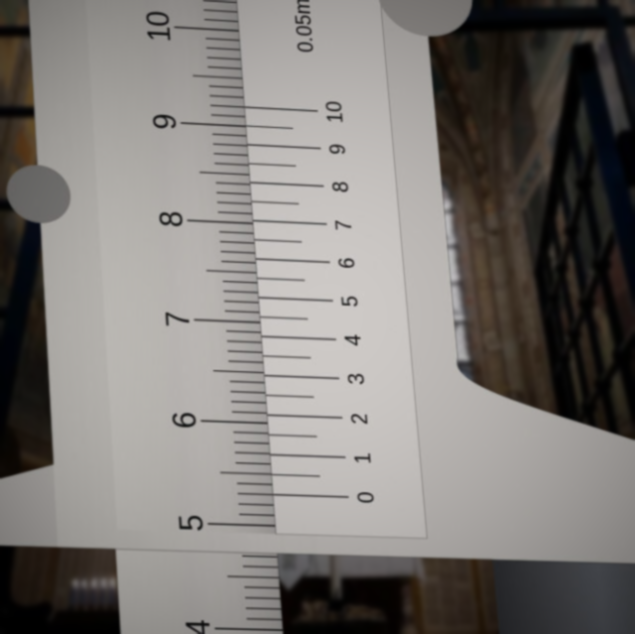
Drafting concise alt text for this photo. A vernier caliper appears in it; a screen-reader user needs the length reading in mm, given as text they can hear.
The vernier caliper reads 53.0 mm
